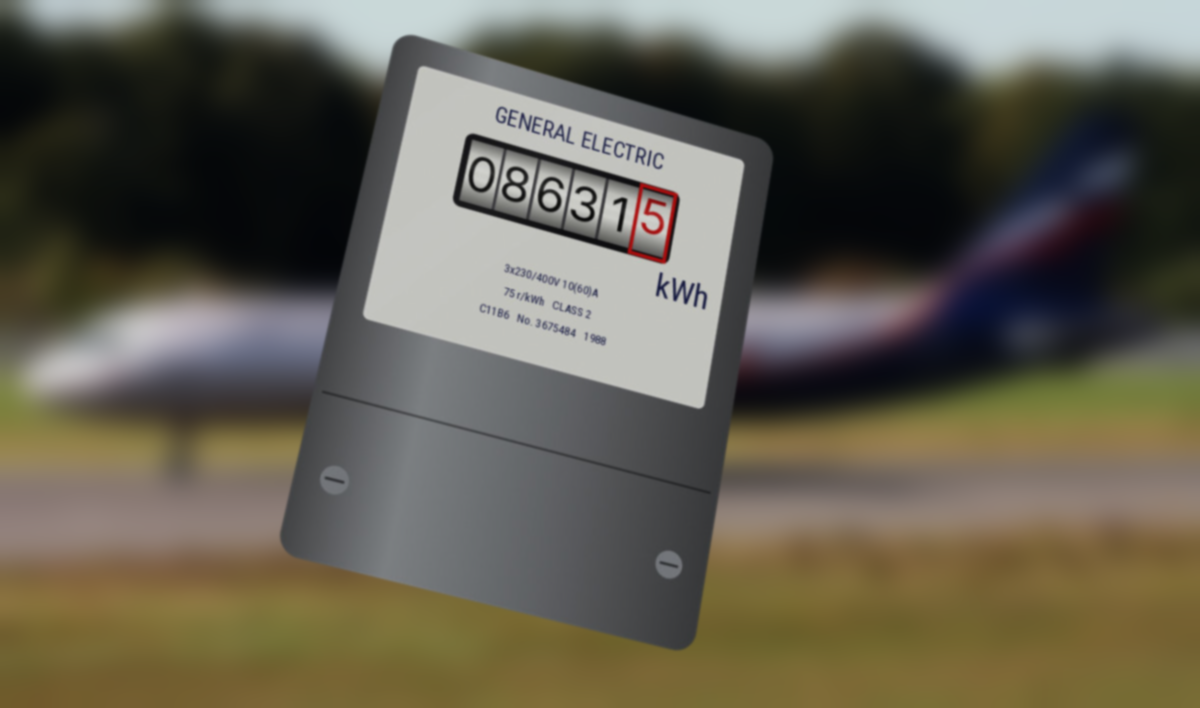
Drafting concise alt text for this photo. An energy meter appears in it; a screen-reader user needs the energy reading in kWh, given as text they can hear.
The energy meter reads 8631.5 kWh
